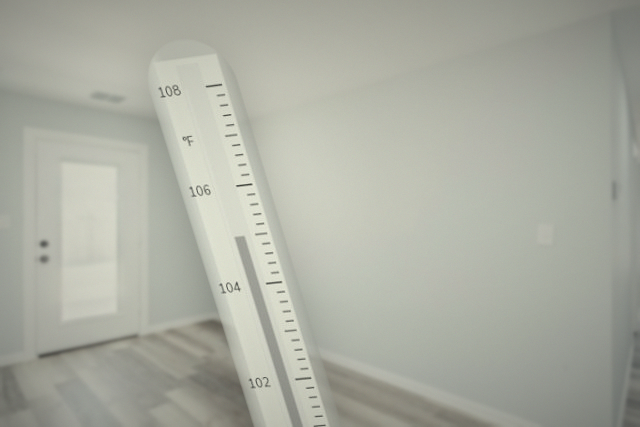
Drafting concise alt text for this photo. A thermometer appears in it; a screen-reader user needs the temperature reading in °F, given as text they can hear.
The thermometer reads 105 °F
